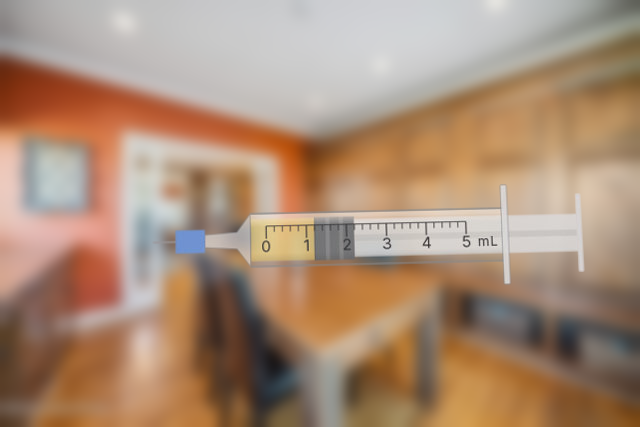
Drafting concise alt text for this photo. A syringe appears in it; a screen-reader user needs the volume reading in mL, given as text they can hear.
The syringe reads 1.2 mL
